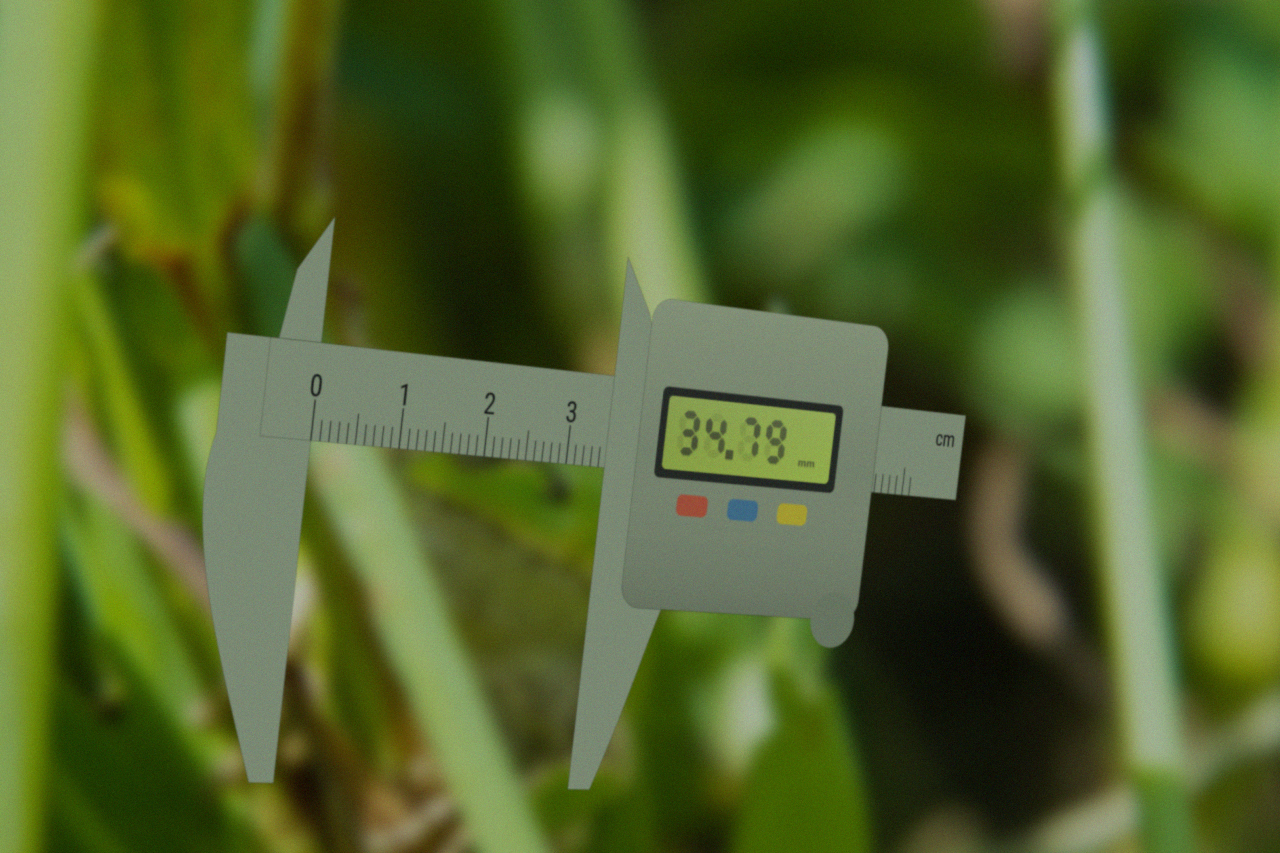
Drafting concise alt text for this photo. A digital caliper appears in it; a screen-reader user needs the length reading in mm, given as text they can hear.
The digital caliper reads 34.79 mm
